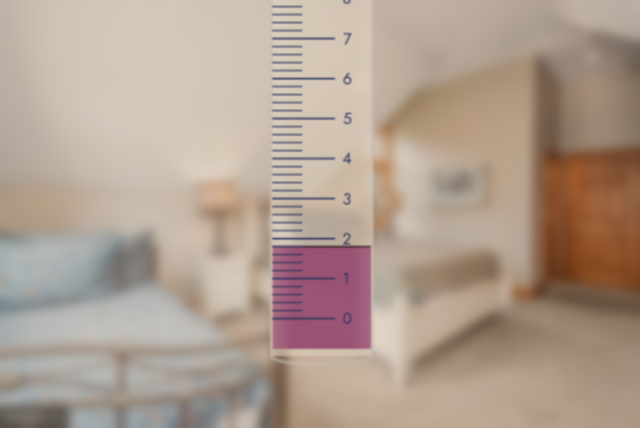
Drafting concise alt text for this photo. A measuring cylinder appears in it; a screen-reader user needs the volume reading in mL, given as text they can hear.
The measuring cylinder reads 1.8 mL
